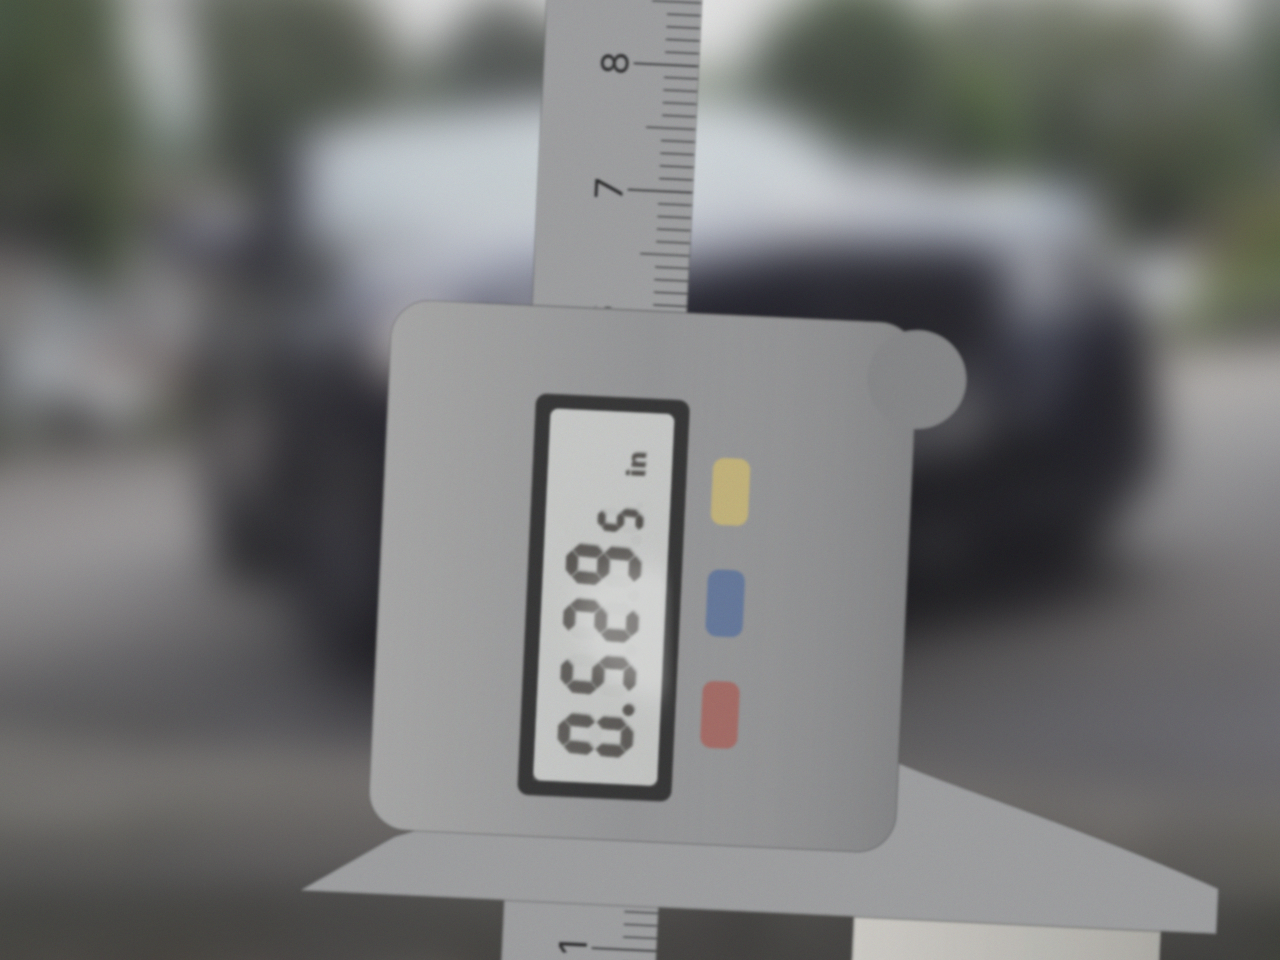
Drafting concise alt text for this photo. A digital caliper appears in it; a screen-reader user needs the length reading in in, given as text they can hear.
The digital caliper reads 0.5295 in
